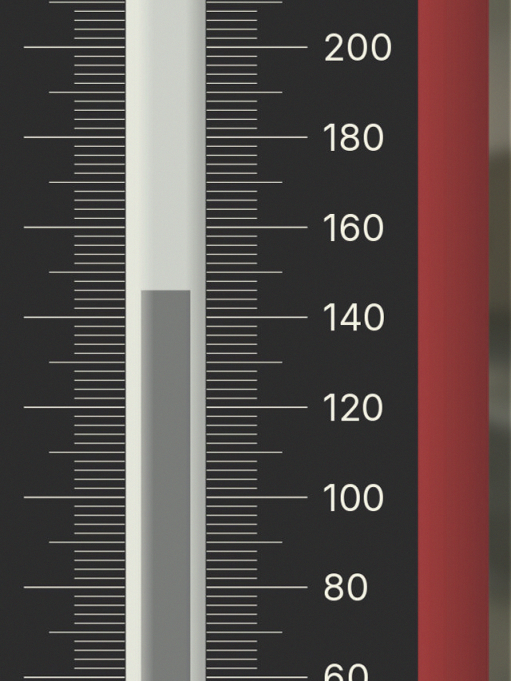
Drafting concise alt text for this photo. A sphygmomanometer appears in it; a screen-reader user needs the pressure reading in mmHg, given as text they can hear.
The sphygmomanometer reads 146 mmHg
